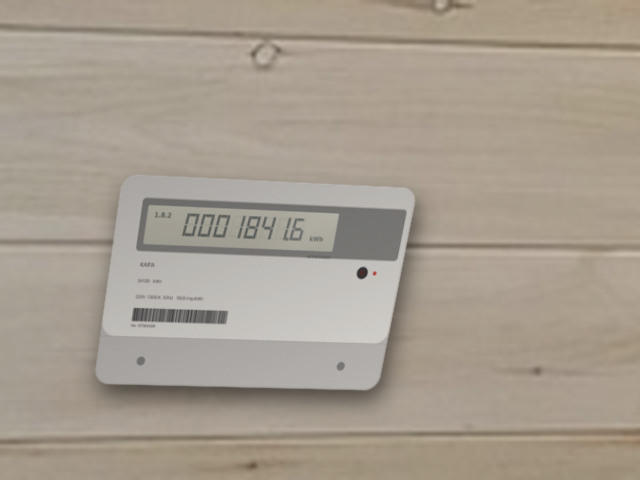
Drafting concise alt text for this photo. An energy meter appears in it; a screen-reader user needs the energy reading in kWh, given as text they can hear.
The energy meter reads 1841.6 kWh
